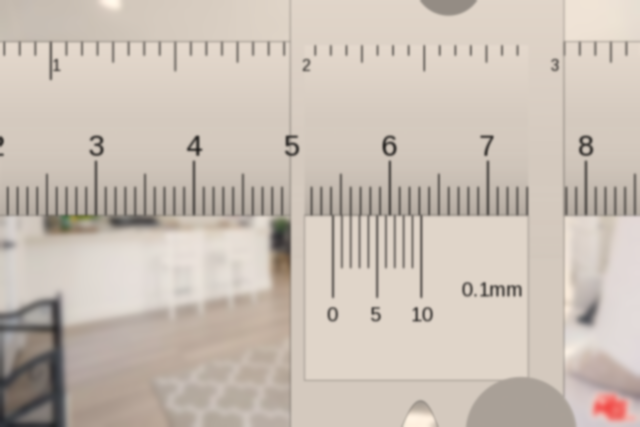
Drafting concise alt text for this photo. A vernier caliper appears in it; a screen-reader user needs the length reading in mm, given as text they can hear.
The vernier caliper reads 54.2 mm
